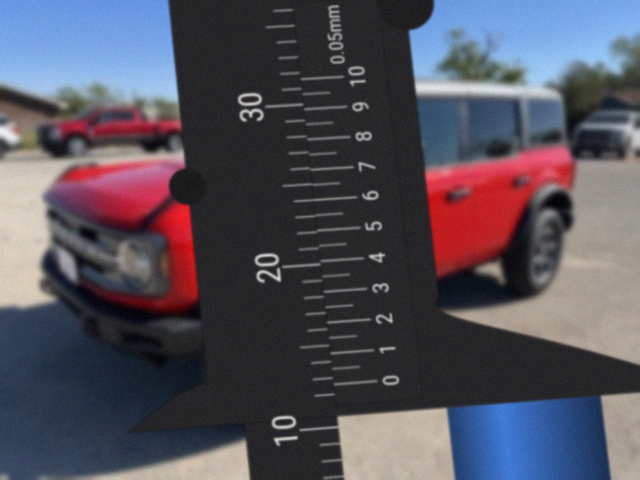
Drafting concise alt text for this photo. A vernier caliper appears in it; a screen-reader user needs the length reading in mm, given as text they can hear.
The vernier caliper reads 12.6 mm
